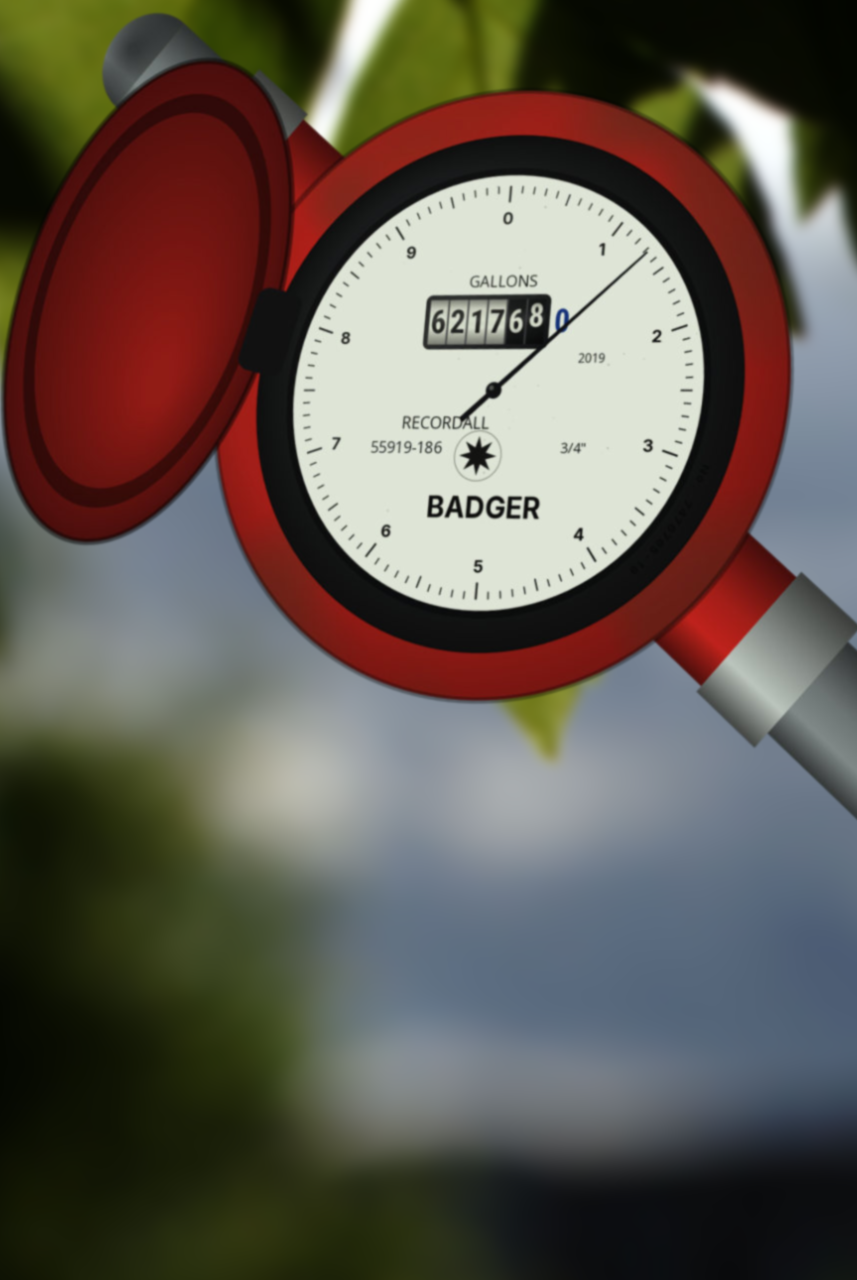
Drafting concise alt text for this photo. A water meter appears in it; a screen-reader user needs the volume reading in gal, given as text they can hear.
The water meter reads 6217681.3 gal
